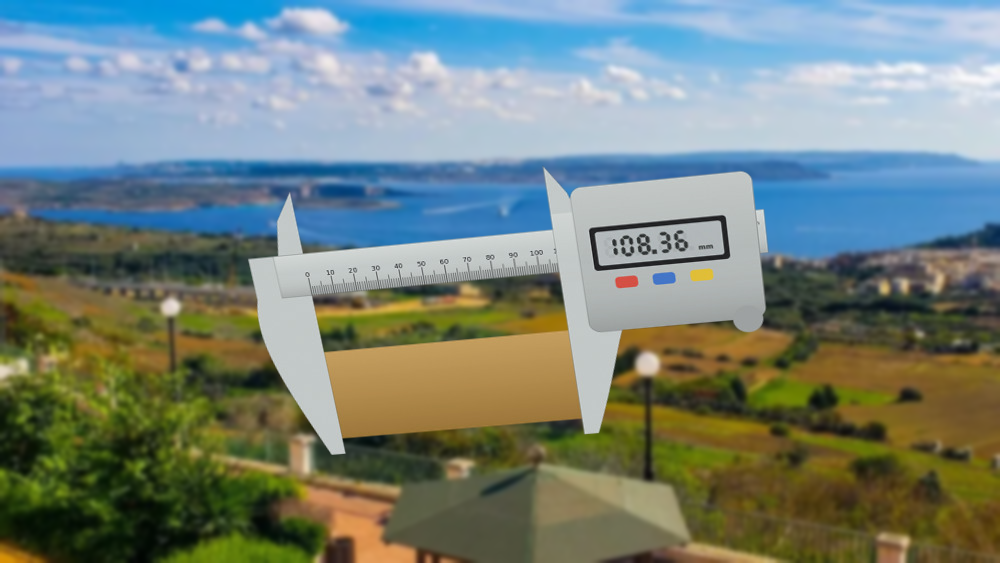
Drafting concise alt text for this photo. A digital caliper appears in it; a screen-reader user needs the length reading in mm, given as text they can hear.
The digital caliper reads 108.36 mm
